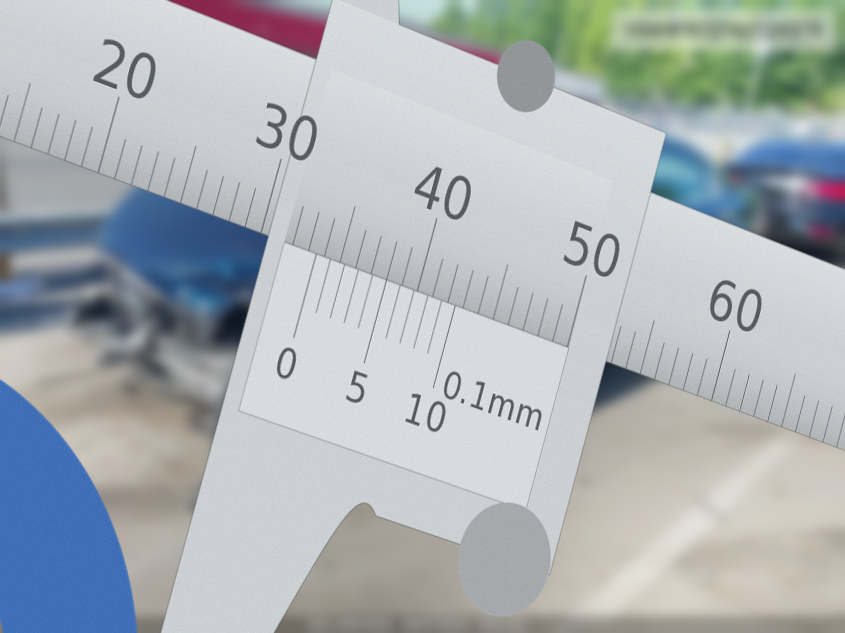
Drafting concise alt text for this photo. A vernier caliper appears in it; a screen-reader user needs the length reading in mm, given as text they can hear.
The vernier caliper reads 33.5 mm
